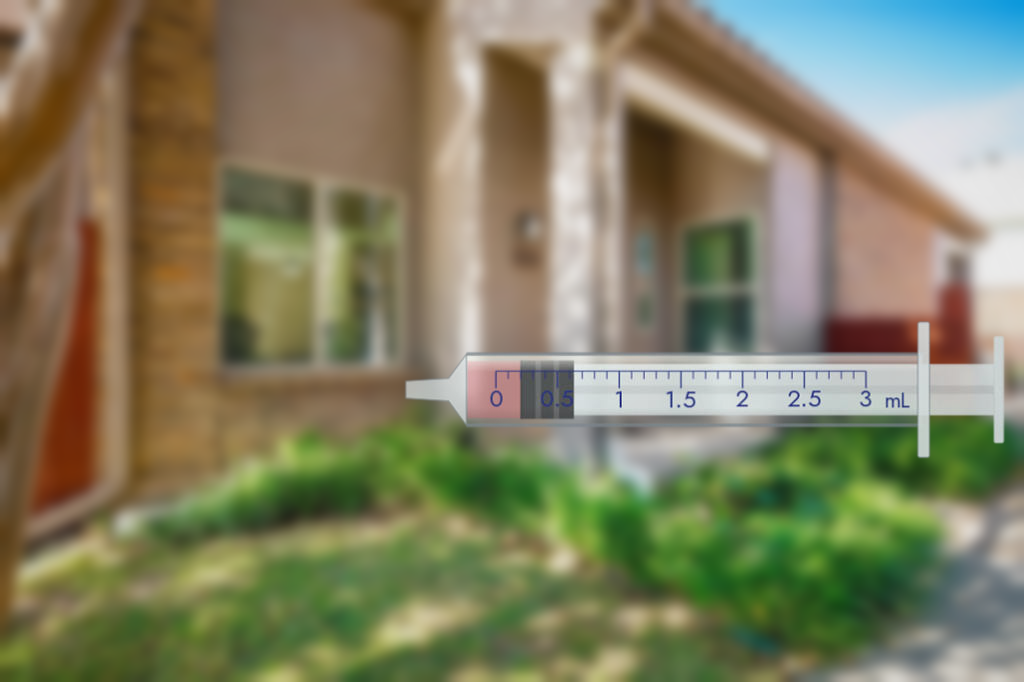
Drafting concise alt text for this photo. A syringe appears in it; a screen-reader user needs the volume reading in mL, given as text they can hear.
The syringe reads 0.2 mL
